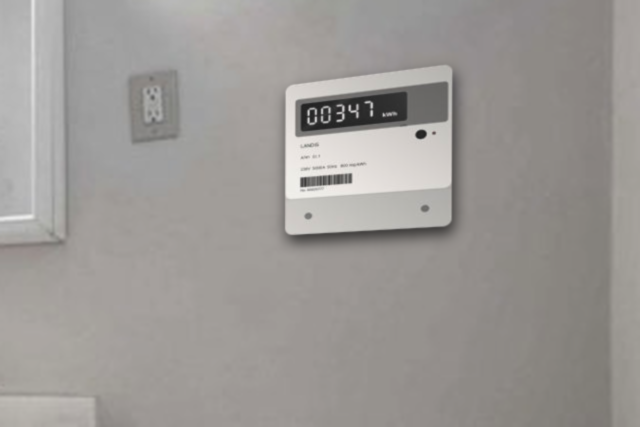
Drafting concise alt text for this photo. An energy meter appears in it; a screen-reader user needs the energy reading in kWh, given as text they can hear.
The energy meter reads 347 kWh
